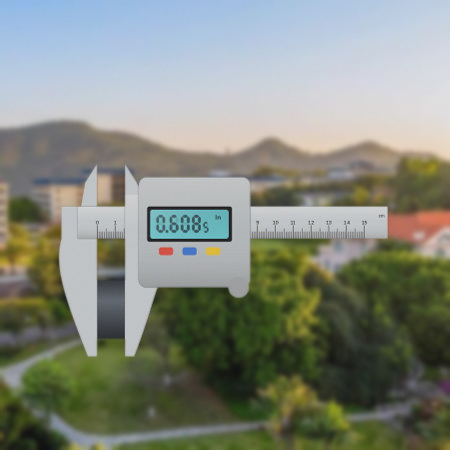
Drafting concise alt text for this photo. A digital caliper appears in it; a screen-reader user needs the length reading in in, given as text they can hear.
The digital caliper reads 0.6085 in
